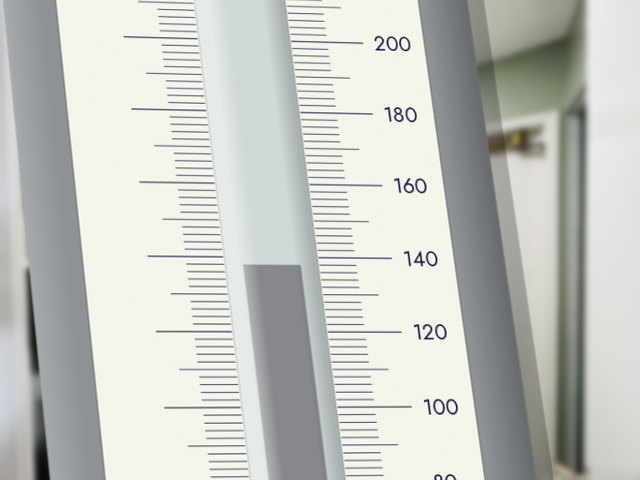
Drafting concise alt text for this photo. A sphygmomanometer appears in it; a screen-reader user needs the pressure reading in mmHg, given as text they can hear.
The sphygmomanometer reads 138 mmHg
